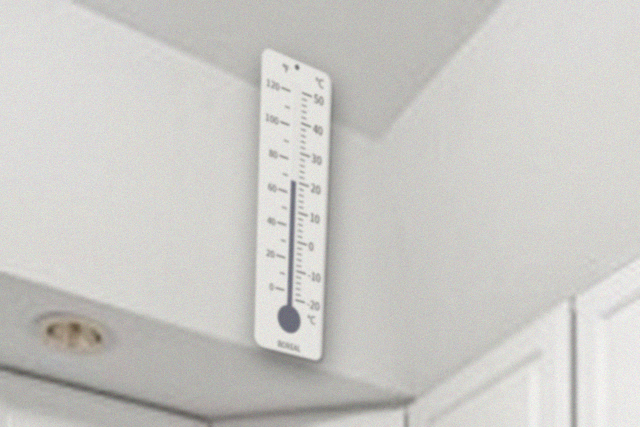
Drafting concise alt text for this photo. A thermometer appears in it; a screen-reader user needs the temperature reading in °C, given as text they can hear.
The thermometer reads 20 °C
